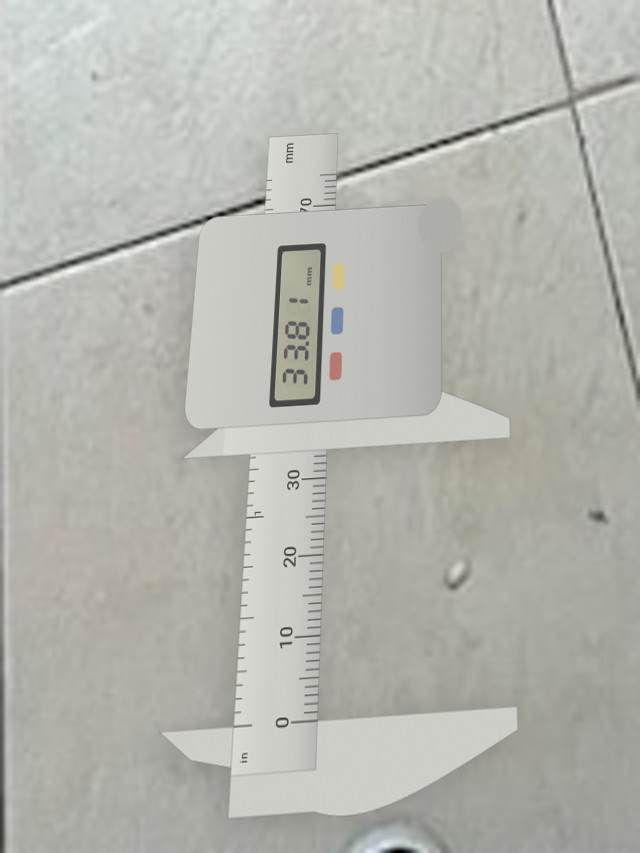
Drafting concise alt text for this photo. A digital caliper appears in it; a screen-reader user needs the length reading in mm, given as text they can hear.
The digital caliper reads 33.81 mm
